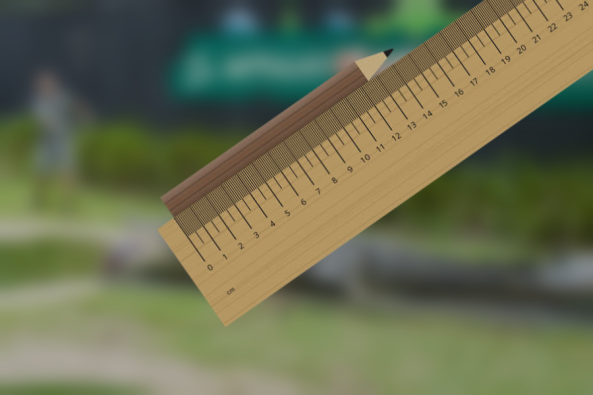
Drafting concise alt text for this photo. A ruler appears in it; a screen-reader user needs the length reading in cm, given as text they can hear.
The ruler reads 14.5 cm
